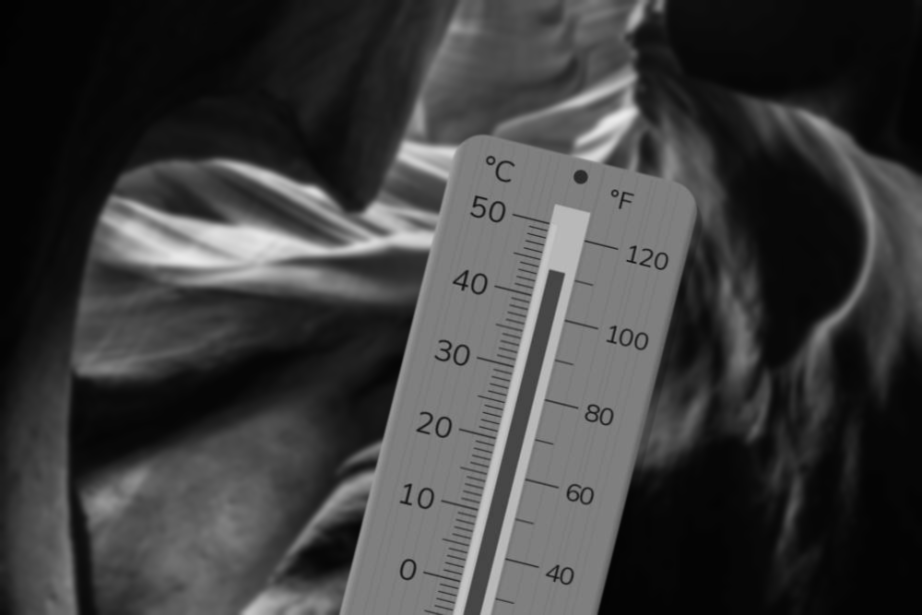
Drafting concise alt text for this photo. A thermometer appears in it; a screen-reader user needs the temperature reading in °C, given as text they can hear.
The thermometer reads 44 °C
